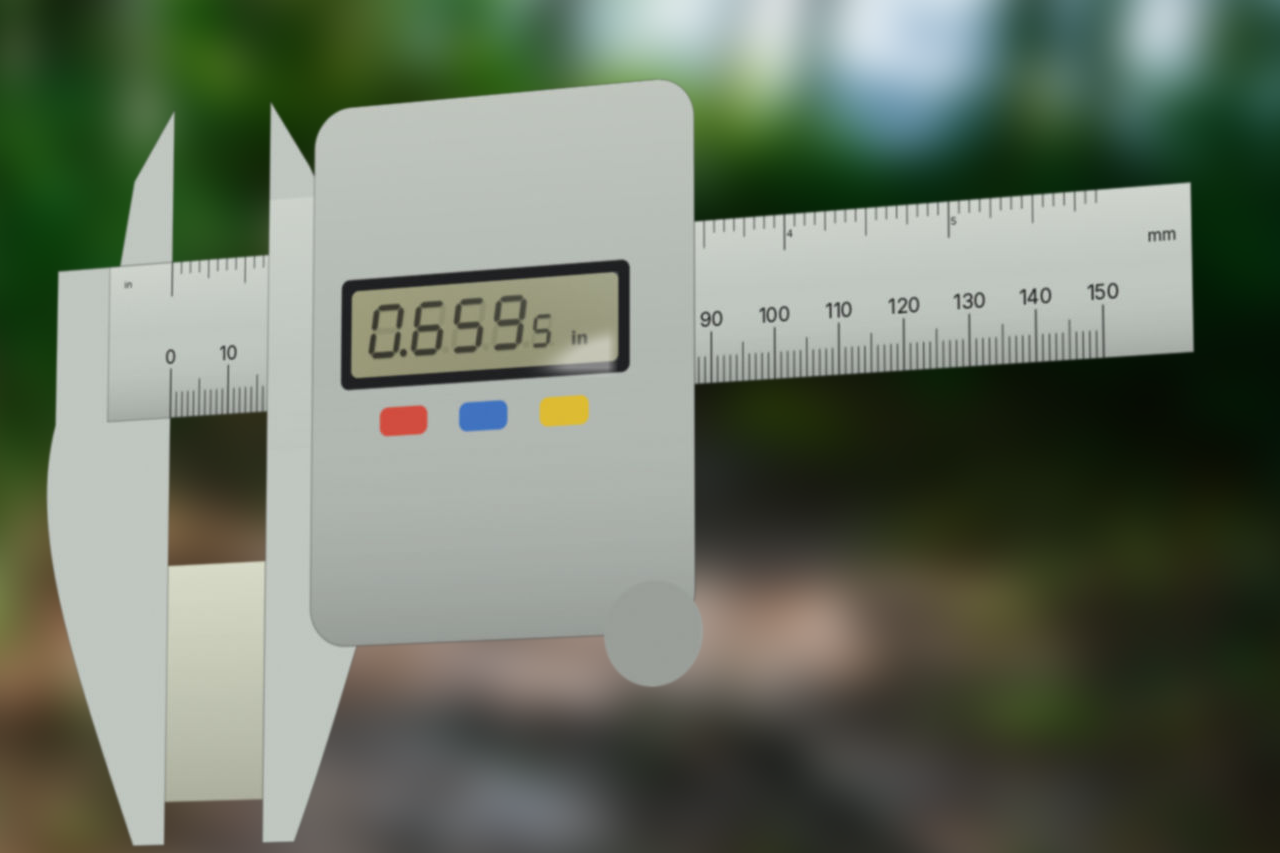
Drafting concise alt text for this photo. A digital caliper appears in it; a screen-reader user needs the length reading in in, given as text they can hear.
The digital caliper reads 0.6595 in
